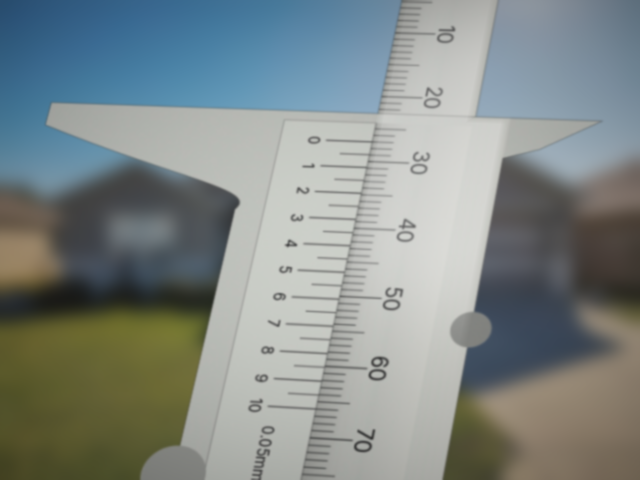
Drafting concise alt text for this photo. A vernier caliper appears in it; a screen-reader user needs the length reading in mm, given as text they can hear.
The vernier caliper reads 27.0 mm
